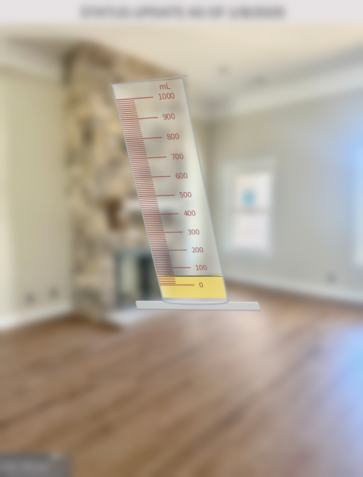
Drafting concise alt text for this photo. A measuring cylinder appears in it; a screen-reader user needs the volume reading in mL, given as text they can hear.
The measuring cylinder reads 50 mL
